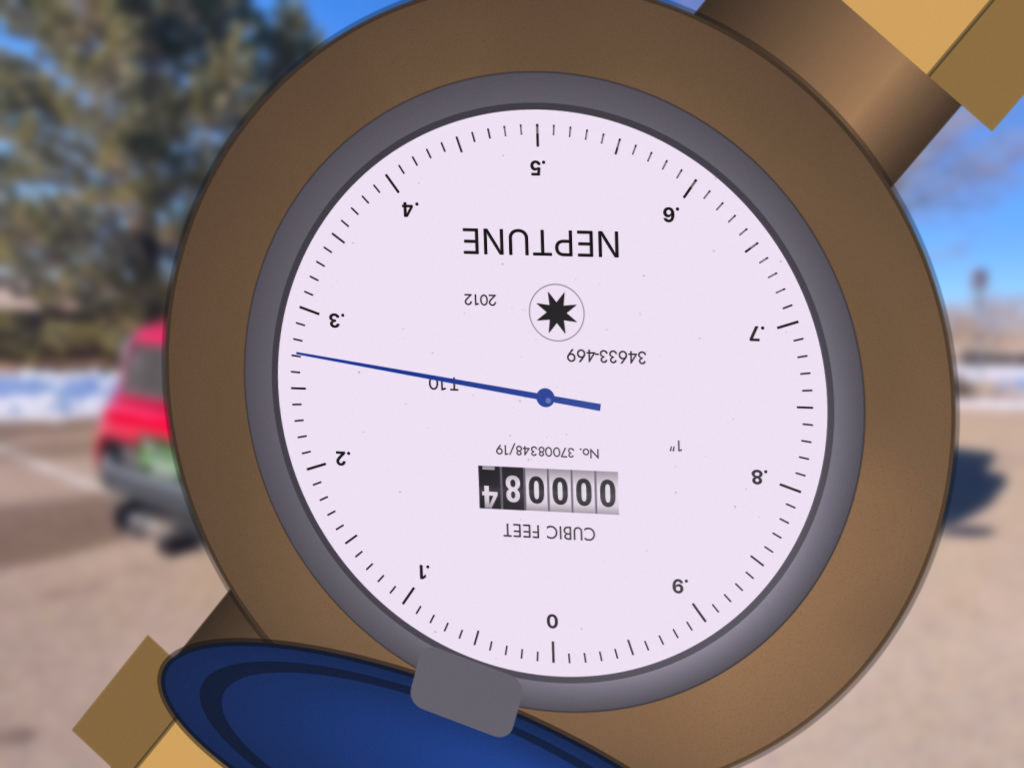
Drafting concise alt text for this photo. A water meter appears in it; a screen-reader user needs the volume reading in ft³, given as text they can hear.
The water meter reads 84.27 ft³
